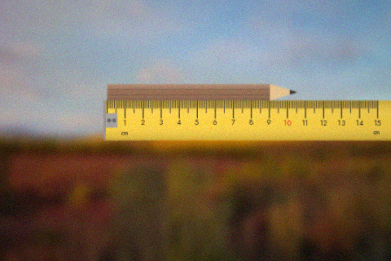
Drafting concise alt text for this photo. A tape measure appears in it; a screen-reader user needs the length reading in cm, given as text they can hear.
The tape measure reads 10.5 cm
